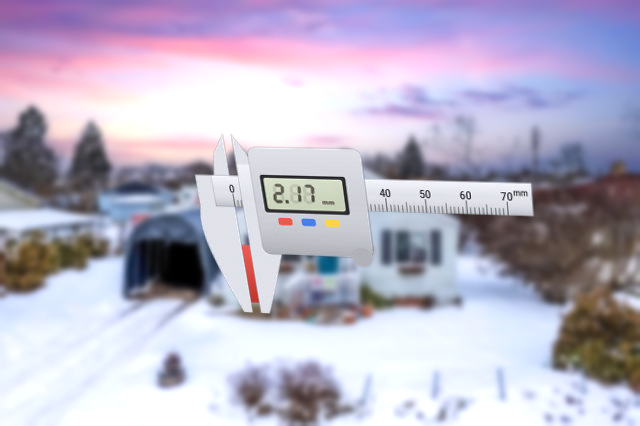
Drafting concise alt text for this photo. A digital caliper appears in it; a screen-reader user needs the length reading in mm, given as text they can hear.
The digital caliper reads 2.17 mm
